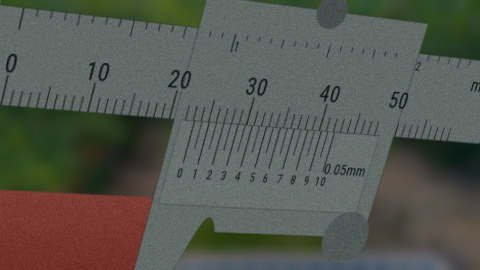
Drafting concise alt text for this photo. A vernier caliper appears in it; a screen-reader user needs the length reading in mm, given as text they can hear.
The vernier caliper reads 23.2 mm
